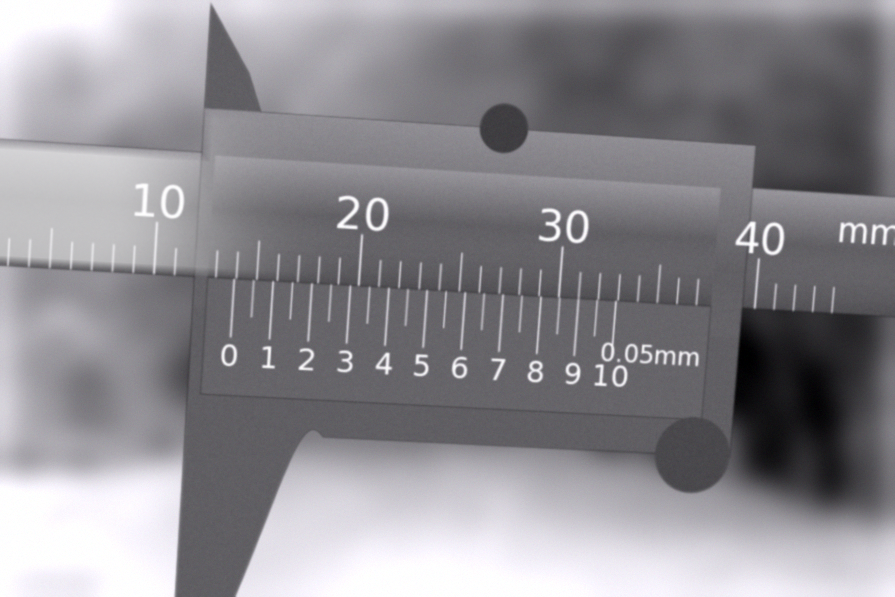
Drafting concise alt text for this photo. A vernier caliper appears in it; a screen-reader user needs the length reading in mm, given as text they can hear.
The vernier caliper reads 13.9 mm
